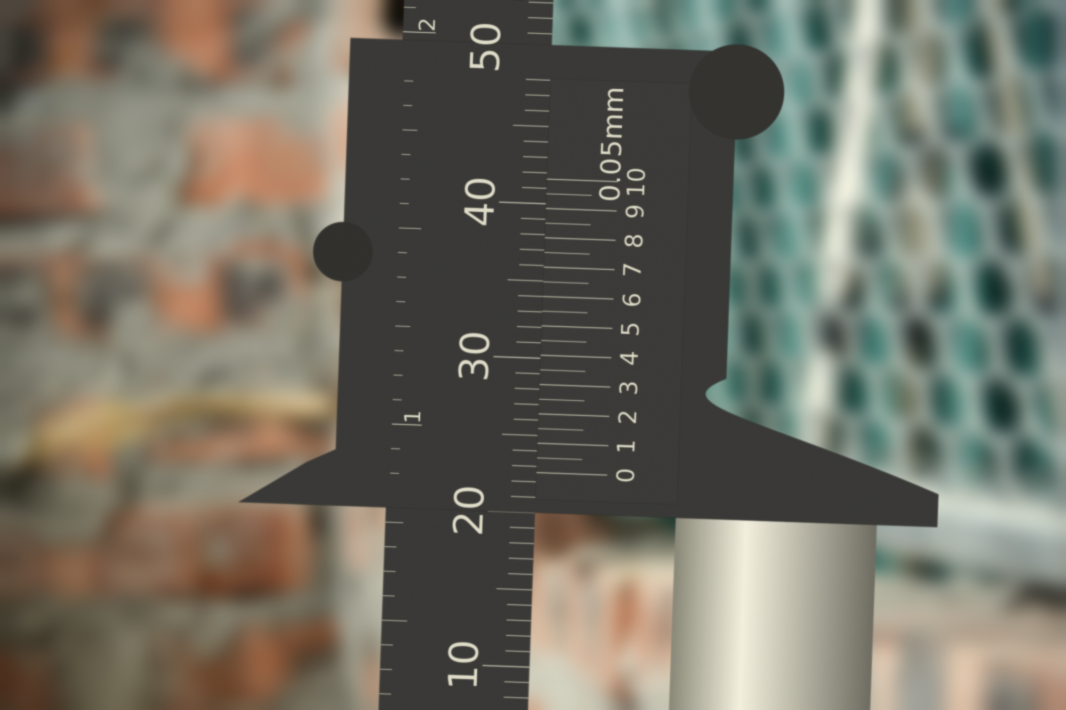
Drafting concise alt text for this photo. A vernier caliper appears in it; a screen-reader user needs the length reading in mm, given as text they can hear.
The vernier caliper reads 22.6 mm
